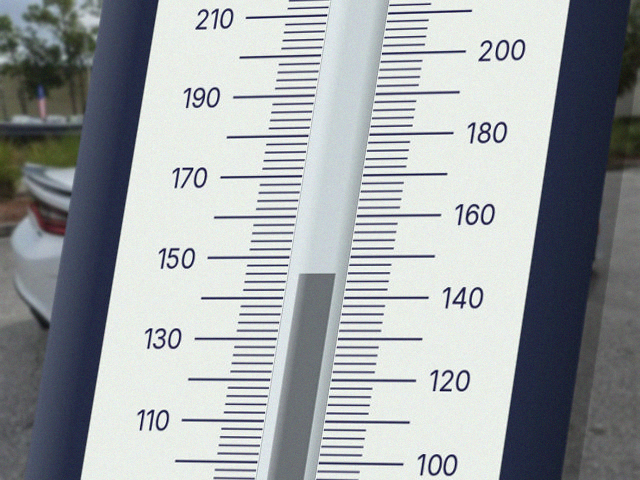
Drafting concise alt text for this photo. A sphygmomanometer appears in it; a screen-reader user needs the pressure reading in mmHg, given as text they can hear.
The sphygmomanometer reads 146 mmHg
